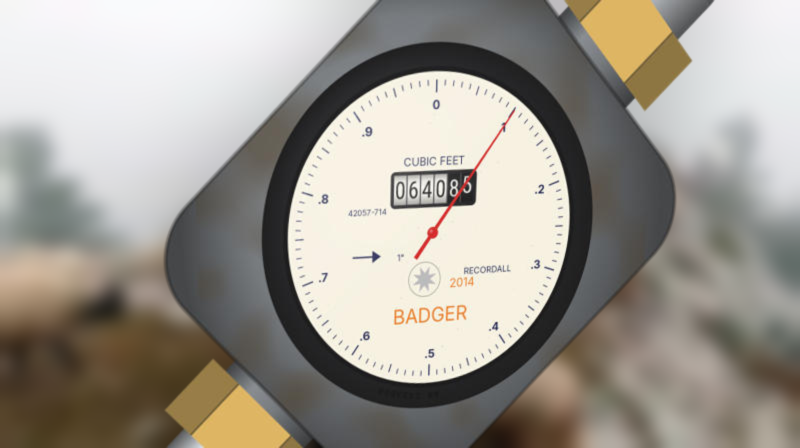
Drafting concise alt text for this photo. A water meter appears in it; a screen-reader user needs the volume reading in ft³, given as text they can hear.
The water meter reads 64085.10 ft³
